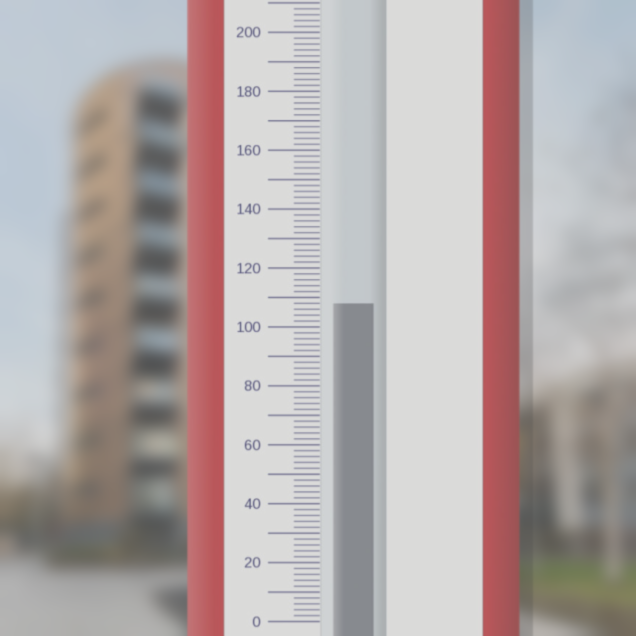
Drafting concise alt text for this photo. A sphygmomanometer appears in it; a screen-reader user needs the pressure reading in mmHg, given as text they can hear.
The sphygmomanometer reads 108 mmHg
